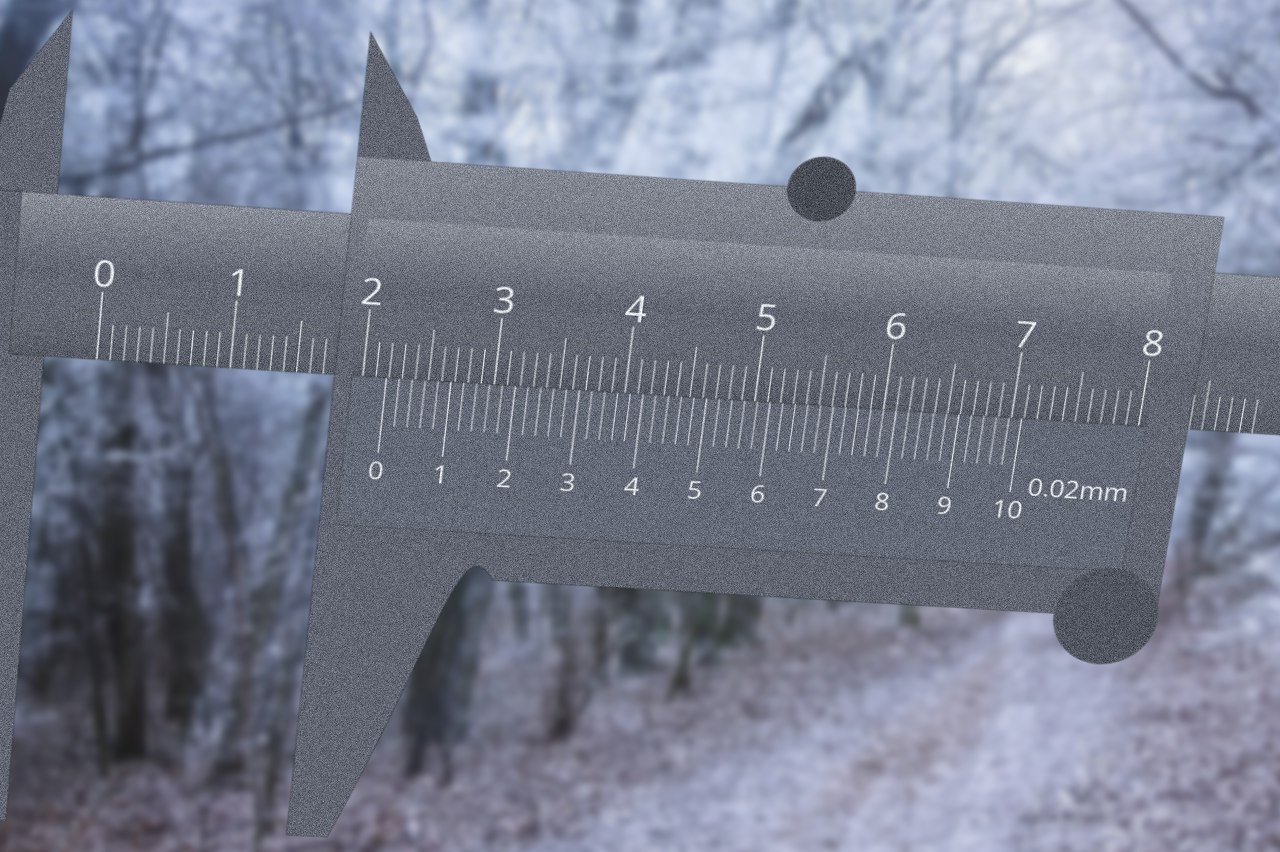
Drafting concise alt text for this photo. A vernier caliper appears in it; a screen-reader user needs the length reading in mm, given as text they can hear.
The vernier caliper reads 21.8 mm
